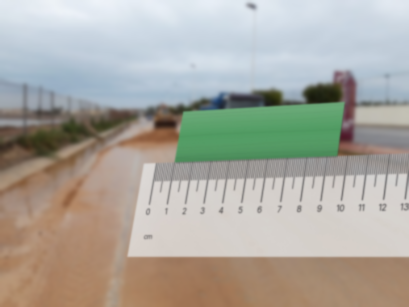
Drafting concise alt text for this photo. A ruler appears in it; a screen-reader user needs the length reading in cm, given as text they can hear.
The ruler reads 8.5 cm
